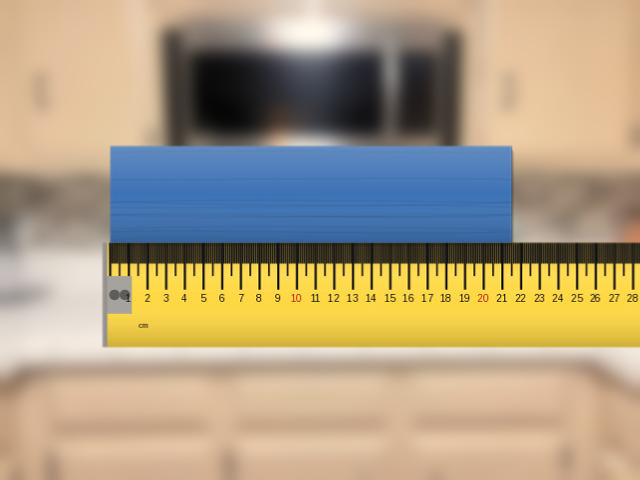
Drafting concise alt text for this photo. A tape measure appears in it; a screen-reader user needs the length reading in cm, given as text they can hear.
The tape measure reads 21.5 cm
